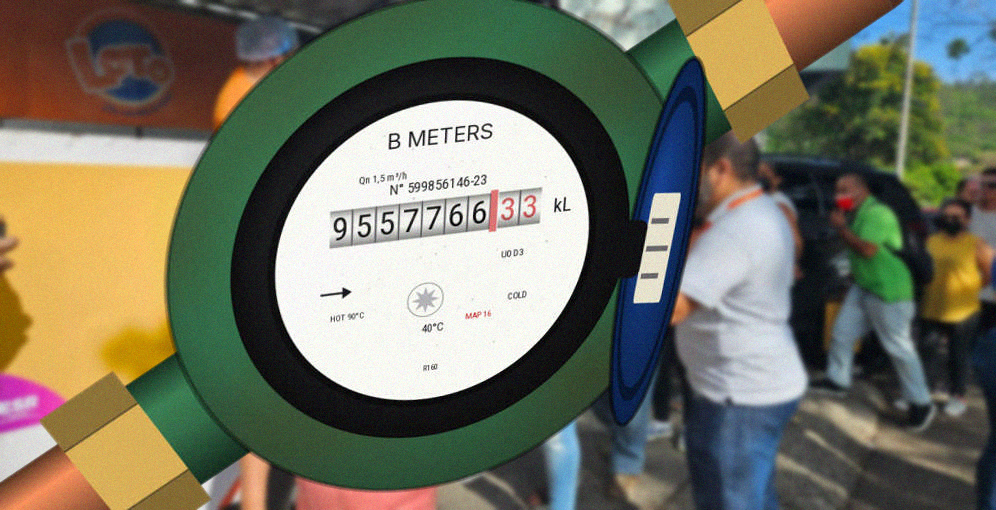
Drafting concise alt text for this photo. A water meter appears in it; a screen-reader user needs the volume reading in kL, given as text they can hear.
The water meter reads 9557766.33 kL
